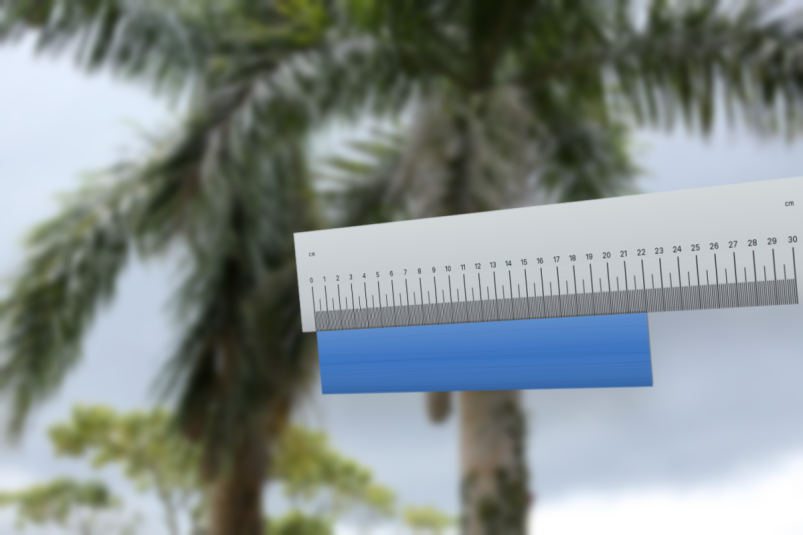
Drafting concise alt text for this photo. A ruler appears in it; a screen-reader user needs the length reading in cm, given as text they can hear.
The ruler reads 22 cm
